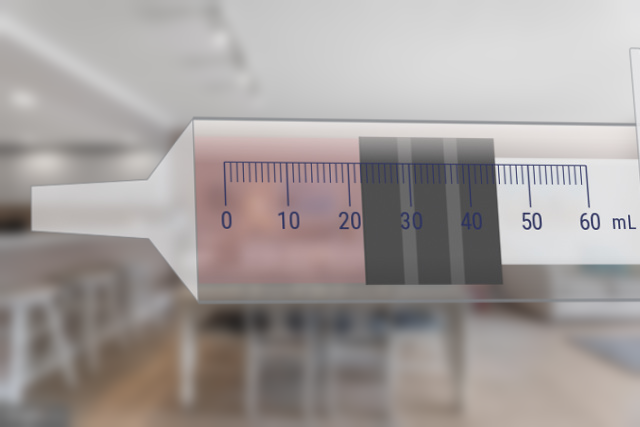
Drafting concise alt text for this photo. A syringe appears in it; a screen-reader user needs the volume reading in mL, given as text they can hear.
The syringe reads 22 mL
